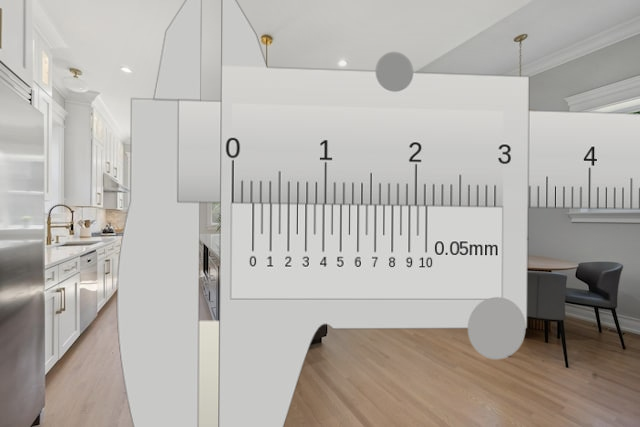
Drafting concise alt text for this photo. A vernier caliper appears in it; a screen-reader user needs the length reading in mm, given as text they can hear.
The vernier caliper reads 2.2 mm
